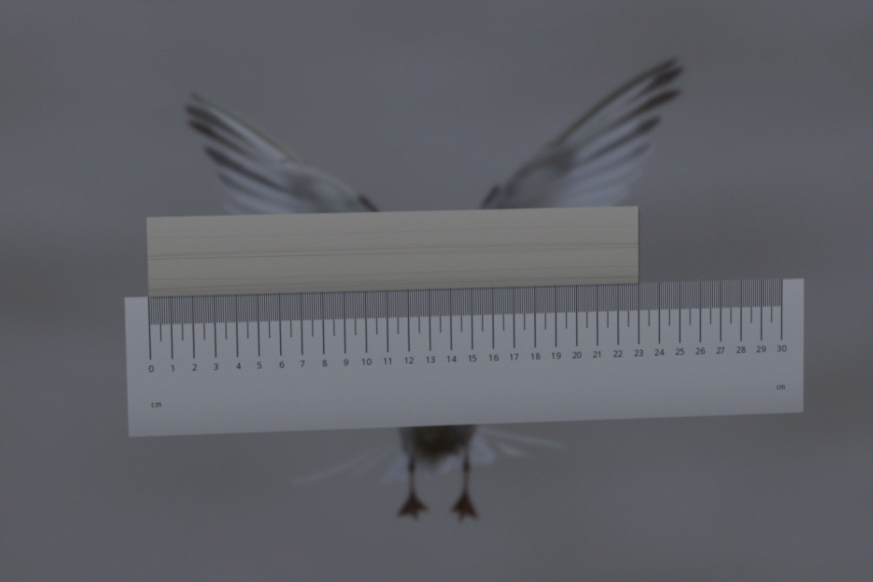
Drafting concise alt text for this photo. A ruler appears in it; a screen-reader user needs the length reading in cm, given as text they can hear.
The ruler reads 23 cm
